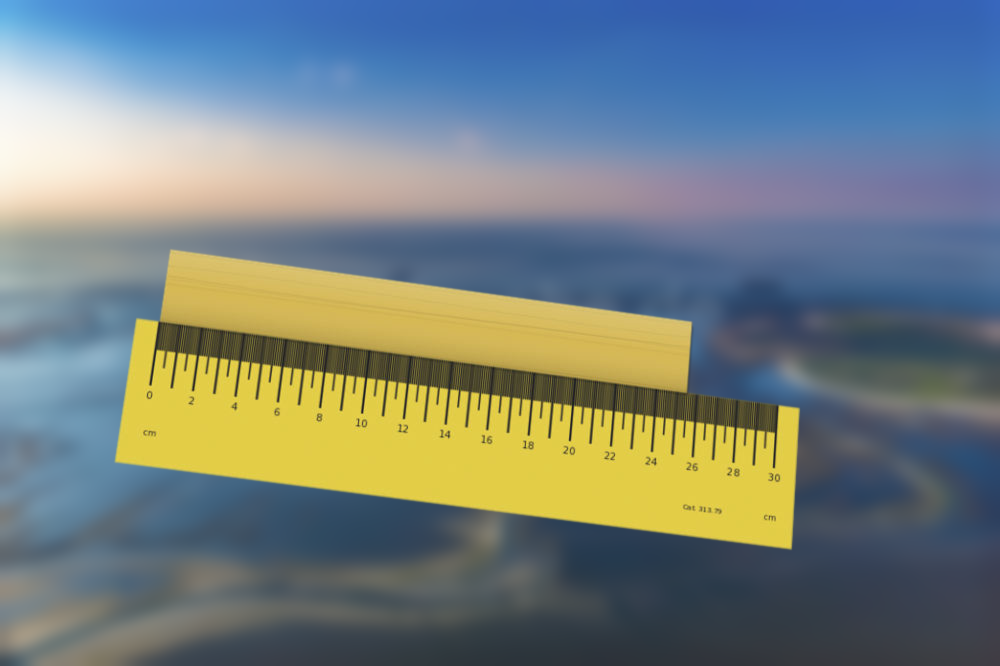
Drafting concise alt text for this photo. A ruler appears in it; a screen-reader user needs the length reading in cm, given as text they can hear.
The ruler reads 25.5 cm
